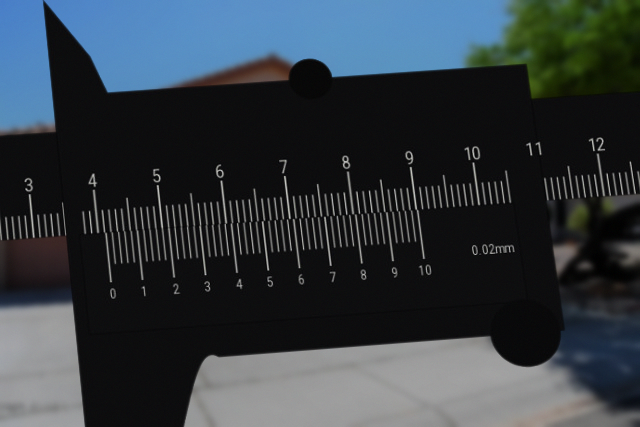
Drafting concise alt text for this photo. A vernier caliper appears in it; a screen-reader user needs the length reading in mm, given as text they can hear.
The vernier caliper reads 41.2 mm
